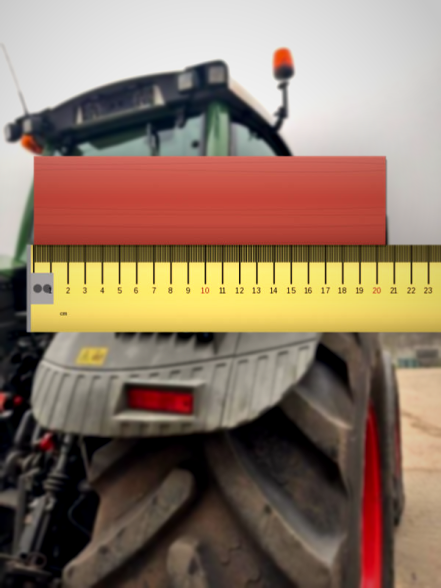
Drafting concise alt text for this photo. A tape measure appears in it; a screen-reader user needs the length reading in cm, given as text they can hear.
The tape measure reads 20.5 cm
